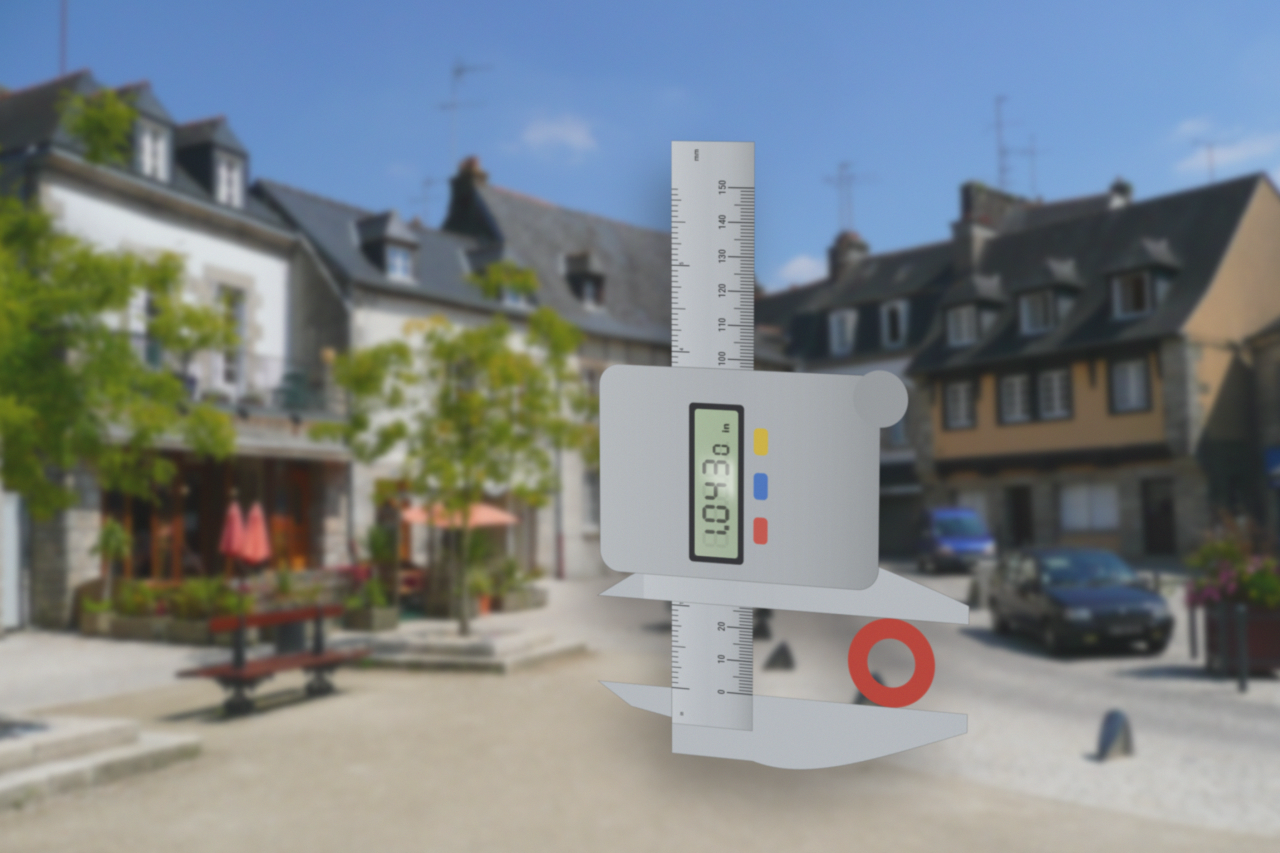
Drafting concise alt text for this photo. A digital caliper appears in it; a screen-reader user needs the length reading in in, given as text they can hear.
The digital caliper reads 1.0430 in
